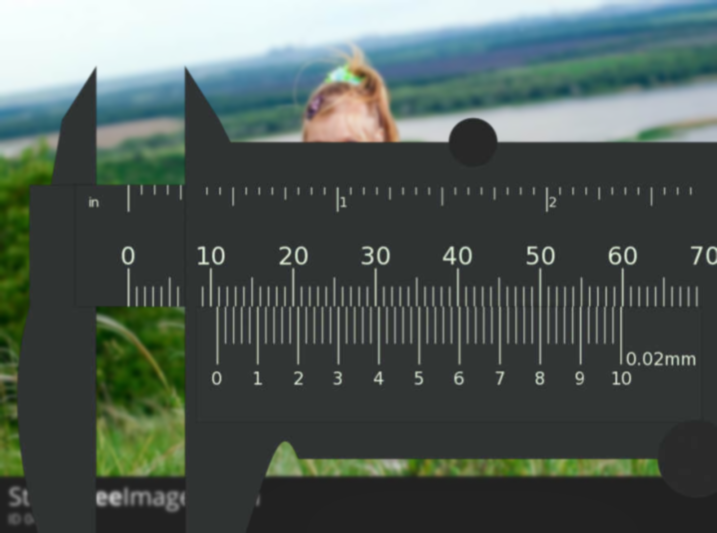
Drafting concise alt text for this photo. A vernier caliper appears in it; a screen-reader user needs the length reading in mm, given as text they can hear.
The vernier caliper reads 10.8 mm
